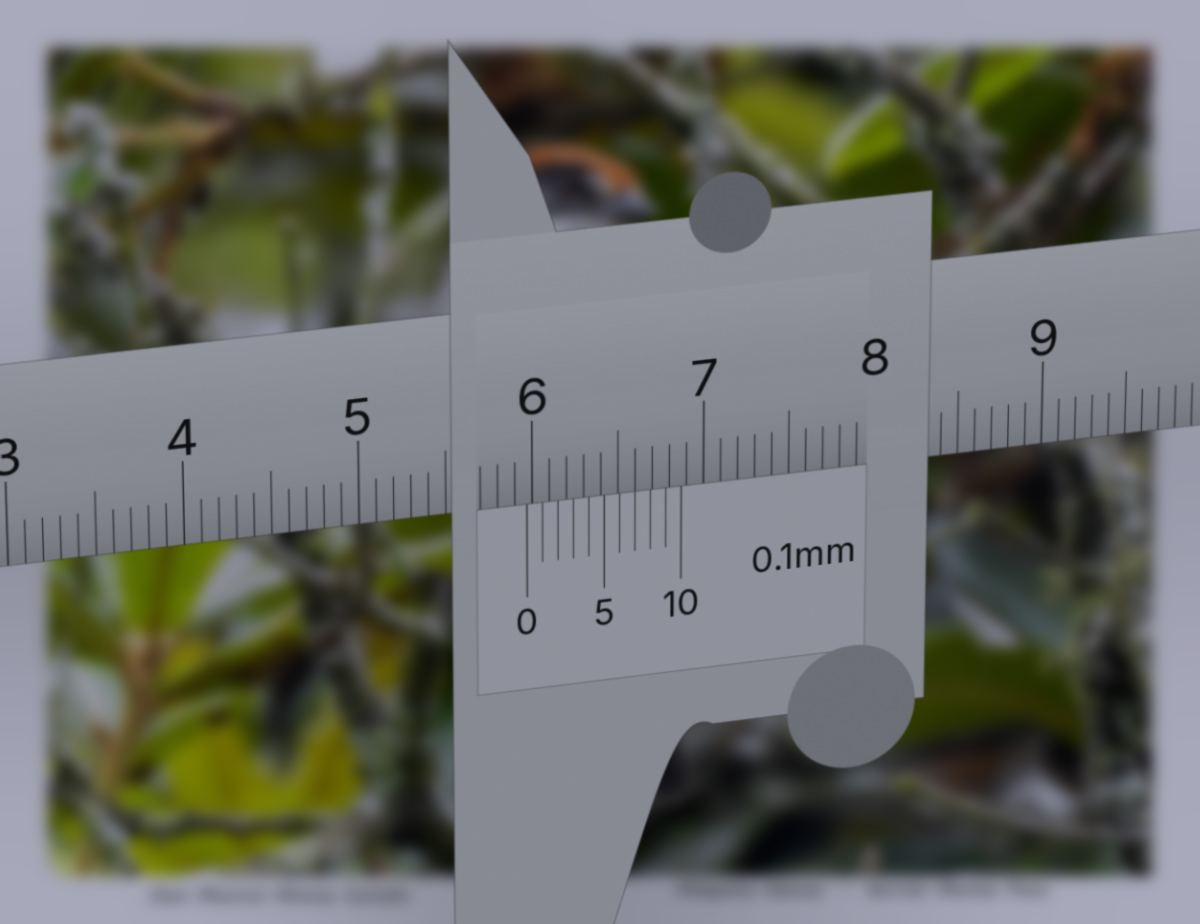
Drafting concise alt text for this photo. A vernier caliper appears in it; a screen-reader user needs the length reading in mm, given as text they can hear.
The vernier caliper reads 59.7 mm
